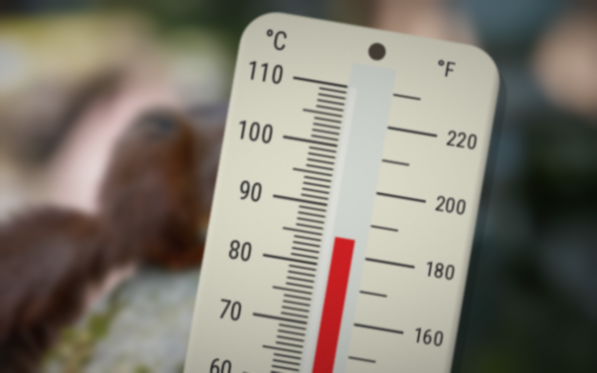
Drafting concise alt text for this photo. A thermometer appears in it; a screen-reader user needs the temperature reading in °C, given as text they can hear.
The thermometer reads 85 °C
